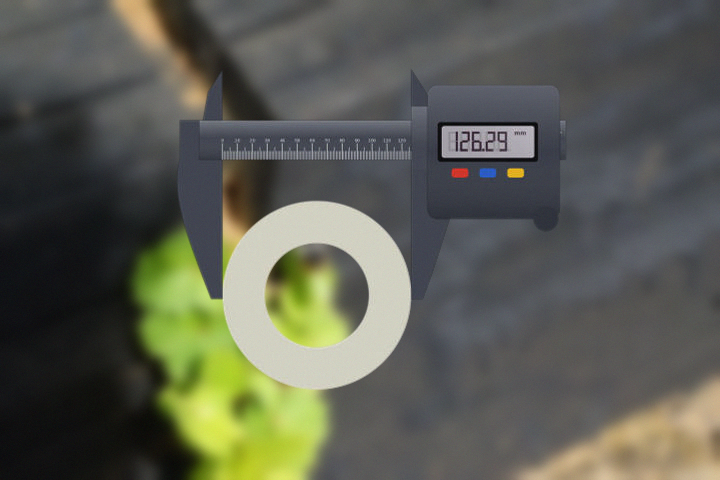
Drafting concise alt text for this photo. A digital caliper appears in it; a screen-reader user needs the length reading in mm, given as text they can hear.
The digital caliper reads 126.29 mm
